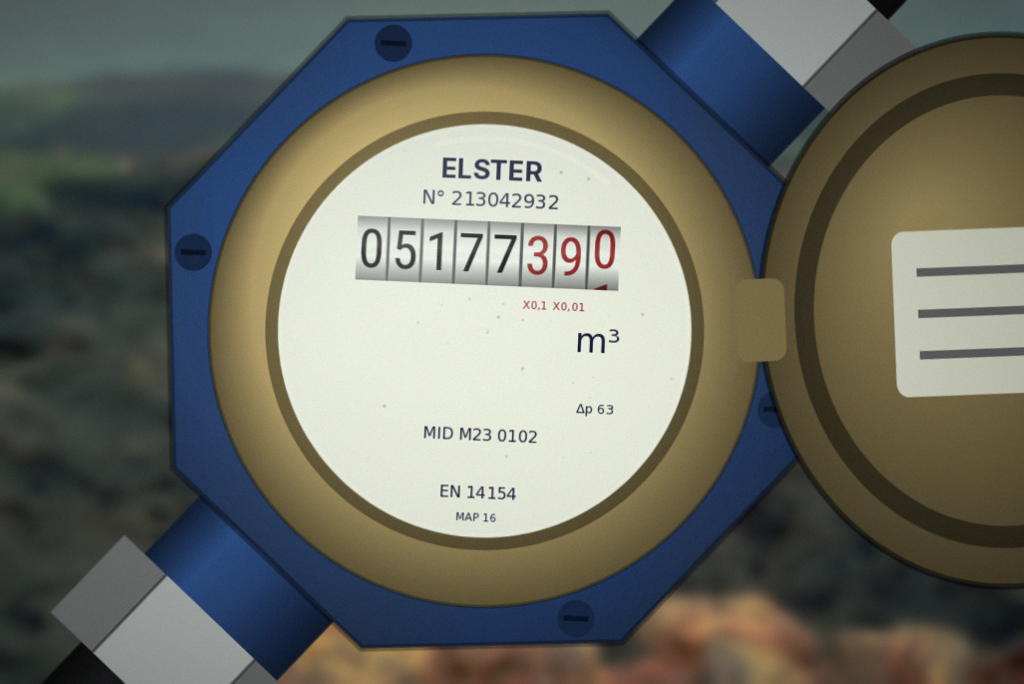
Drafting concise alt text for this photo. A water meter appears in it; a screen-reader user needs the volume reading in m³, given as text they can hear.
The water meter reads 5177.390 m³
